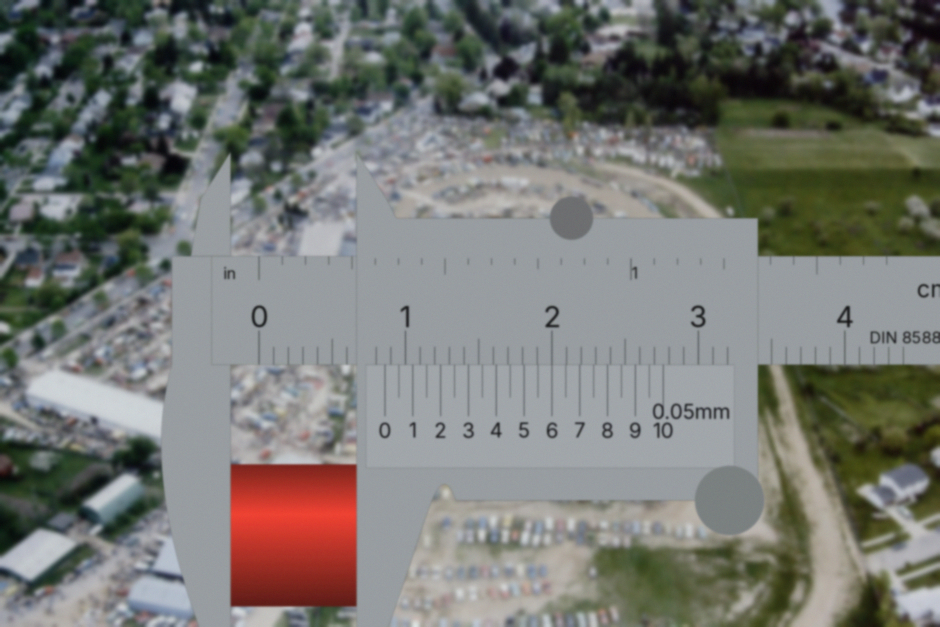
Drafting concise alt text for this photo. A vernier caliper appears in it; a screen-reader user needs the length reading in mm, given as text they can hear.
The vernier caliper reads 8.6 mm
